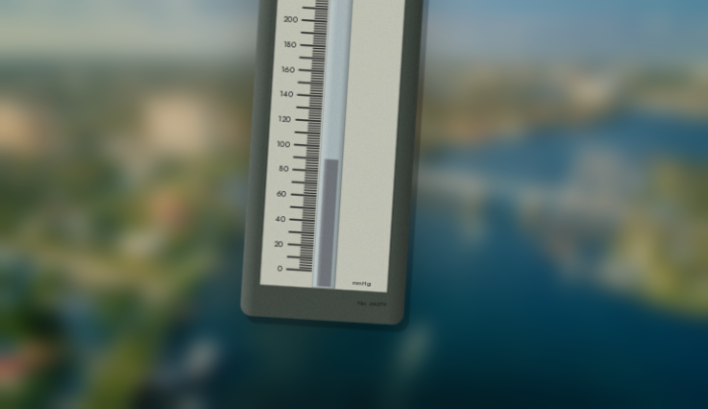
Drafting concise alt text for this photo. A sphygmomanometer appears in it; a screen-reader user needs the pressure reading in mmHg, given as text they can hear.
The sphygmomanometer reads 90 mmHg
